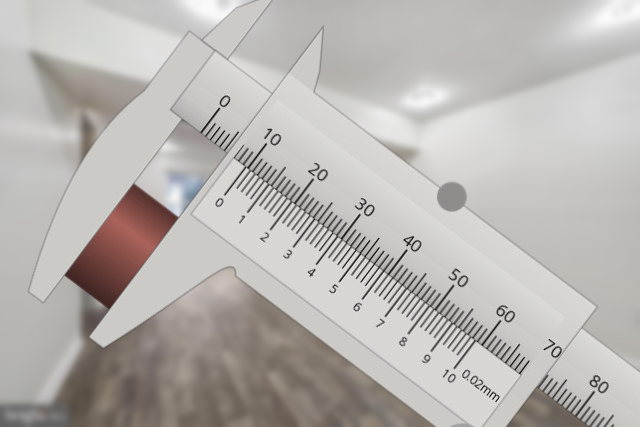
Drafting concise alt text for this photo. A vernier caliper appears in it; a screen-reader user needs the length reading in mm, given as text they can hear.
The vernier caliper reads 9.6 mm
